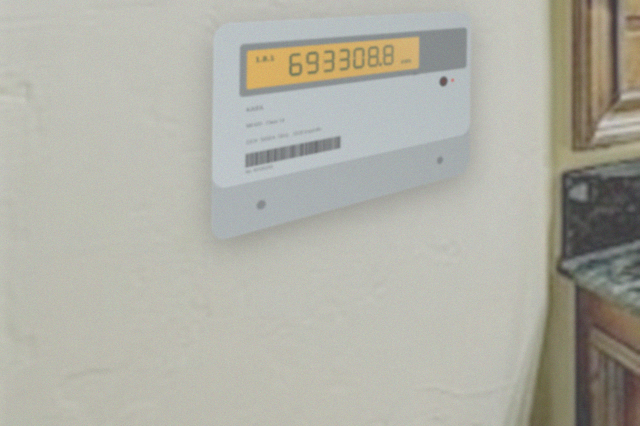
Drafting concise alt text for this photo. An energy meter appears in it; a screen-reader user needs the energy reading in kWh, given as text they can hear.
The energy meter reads 693308.8 kWh
